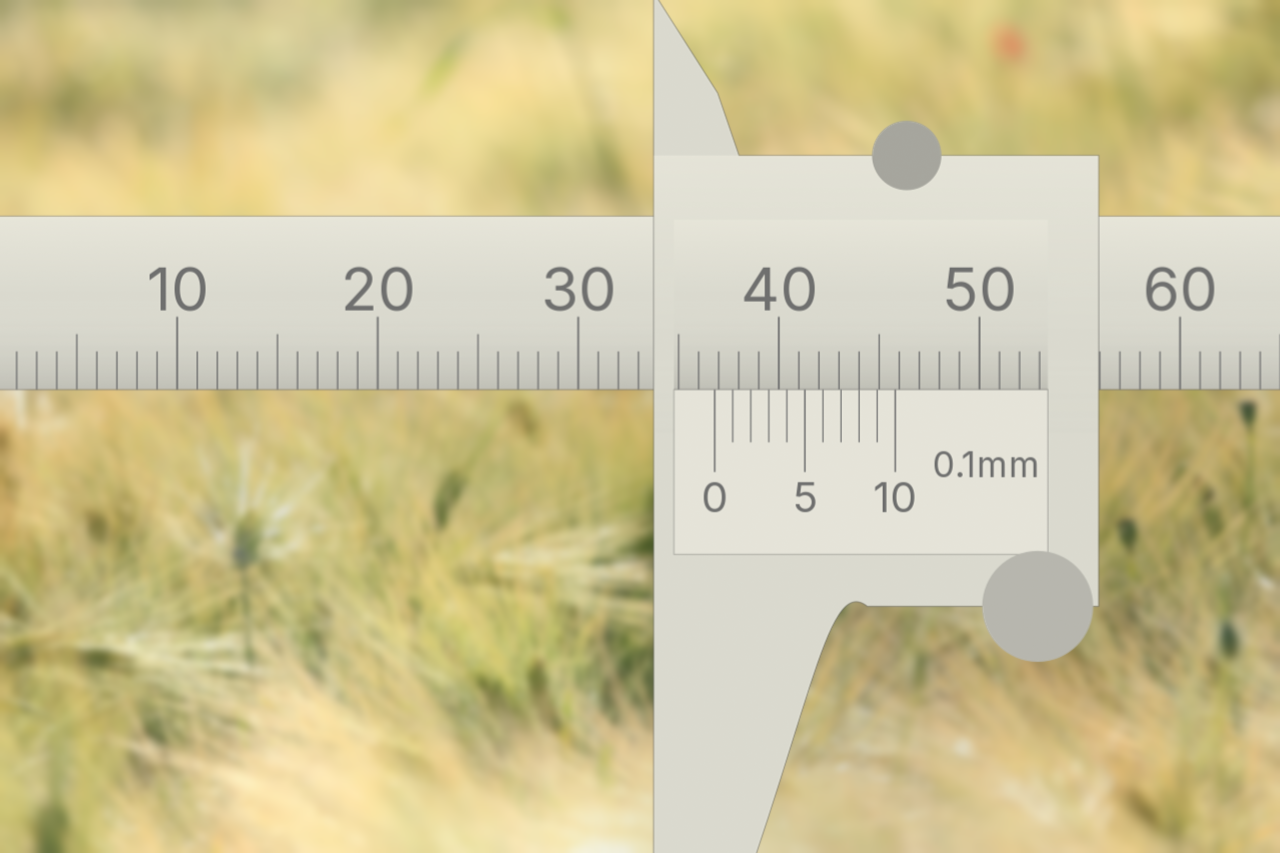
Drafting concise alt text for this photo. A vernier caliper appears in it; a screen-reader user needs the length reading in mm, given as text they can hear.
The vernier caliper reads 36.8 mm
